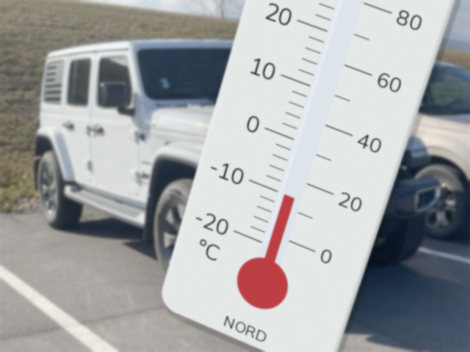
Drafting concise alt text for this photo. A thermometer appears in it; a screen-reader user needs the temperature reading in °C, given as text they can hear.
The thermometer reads -10 °C
